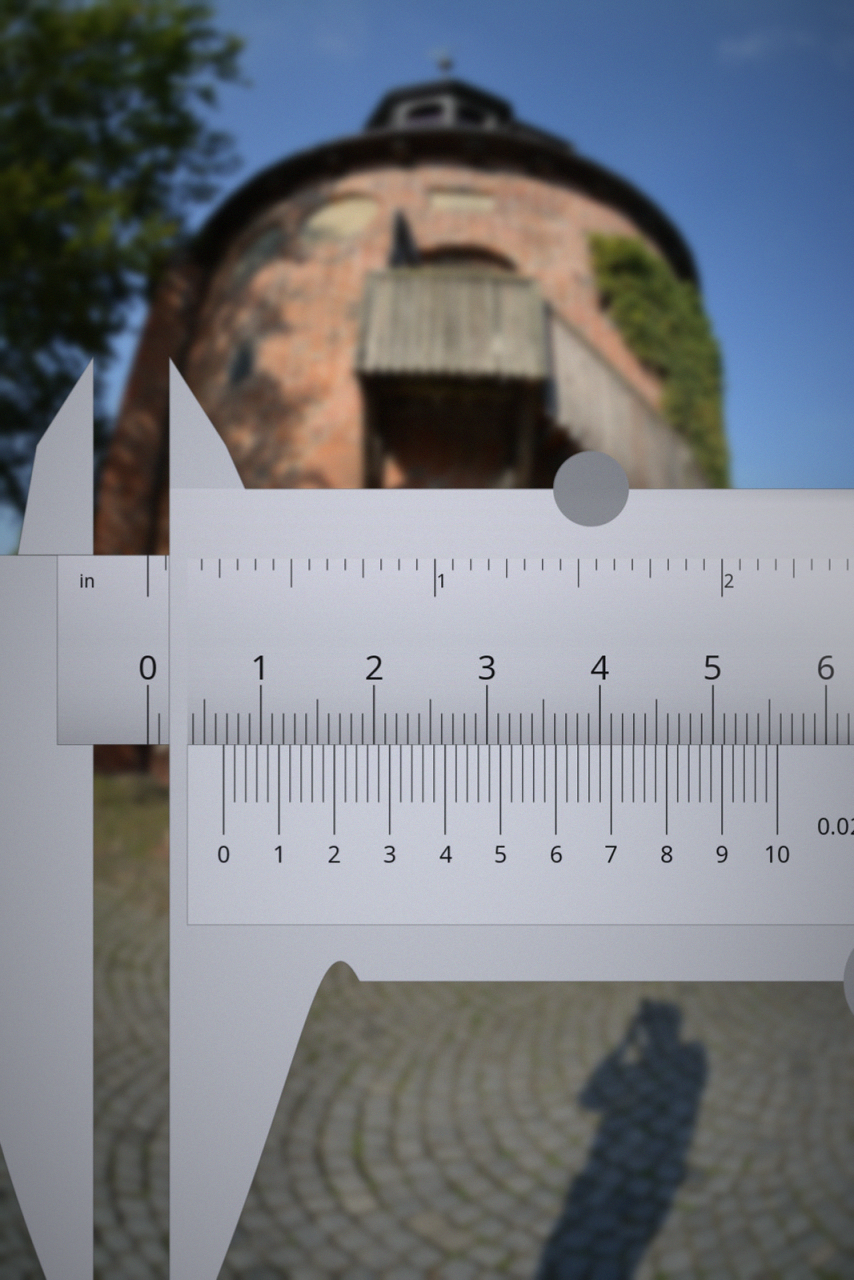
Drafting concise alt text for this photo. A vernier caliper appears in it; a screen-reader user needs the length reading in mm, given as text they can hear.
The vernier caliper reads 6.7 mm
